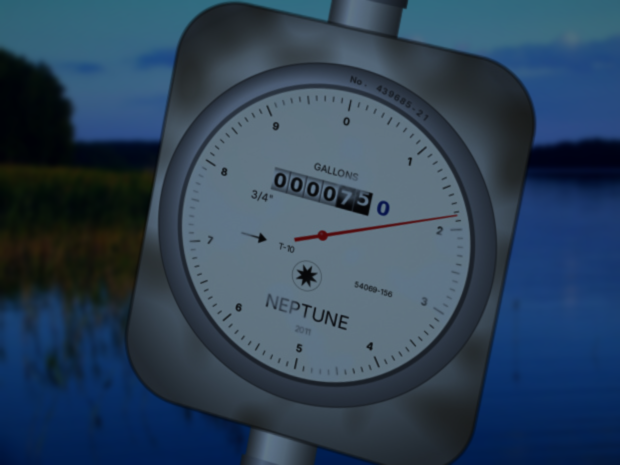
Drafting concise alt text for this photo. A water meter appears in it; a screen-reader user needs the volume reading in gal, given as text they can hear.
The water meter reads 751.8 gal
